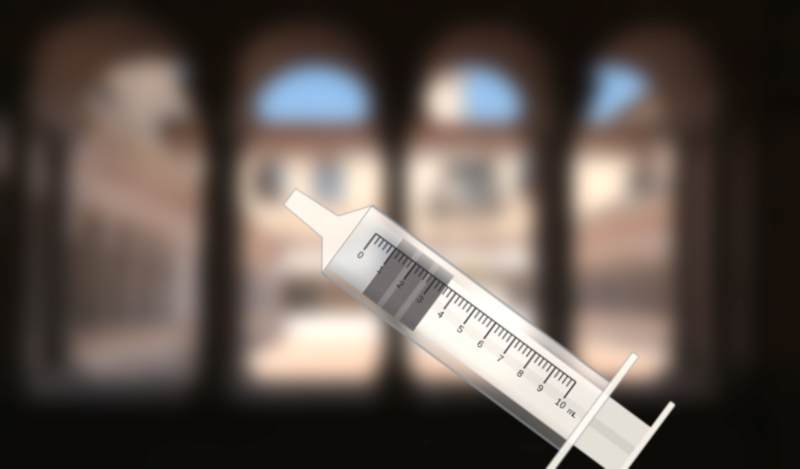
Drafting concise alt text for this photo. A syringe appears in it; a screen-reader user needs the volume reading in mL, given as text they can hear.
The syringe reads 1 mL
